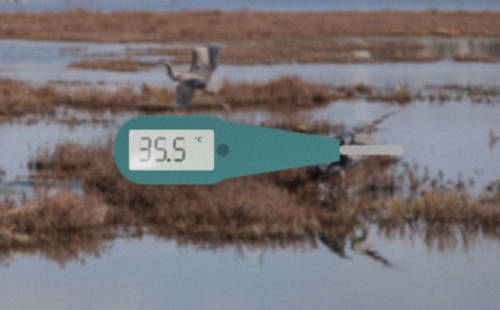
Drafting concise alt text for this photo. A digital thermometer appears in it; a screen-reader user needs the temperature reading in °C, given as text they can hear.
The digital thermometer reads 35.5 °C
